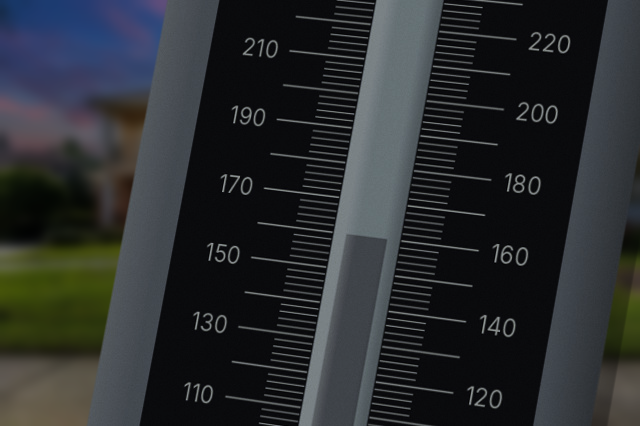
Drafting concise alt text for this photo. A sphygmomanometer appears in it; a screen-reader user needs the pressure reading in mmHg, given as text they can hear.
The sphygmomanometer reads 160 mmHg
